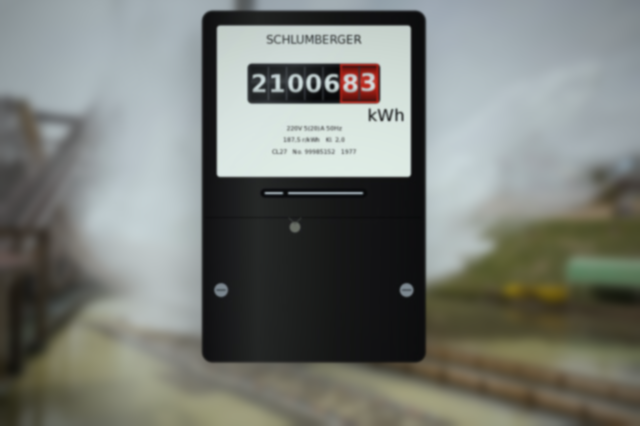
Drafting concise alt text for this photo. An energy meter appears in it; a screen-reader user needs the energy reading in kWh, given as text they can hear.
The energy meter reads 21006.83 kWh
